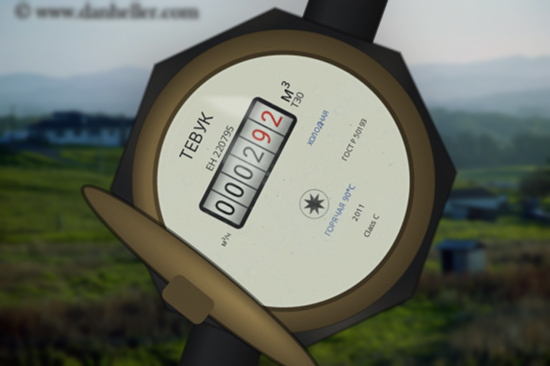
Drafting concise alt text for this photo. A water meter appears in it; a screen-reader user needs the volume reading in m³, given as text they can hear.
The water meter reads 2.92 m³
